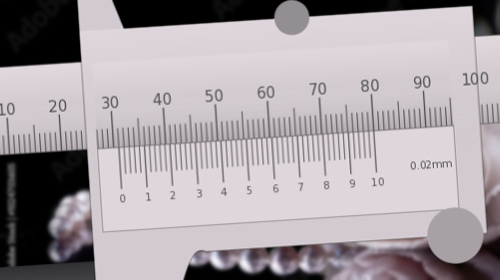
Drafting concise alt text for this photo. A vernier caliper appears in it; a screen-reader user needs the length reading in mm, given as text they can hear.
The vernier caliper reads 31.0 mm
